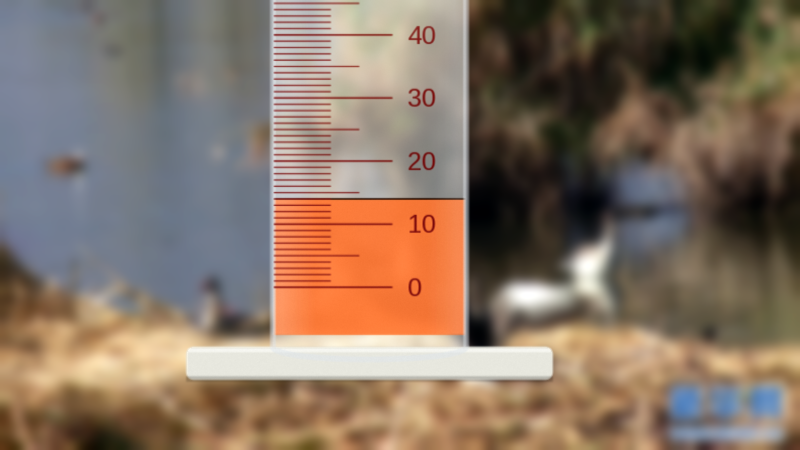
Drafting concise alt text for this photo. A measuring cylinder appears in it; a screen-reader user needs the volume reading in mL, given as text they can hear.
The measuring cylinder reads 14 mL
